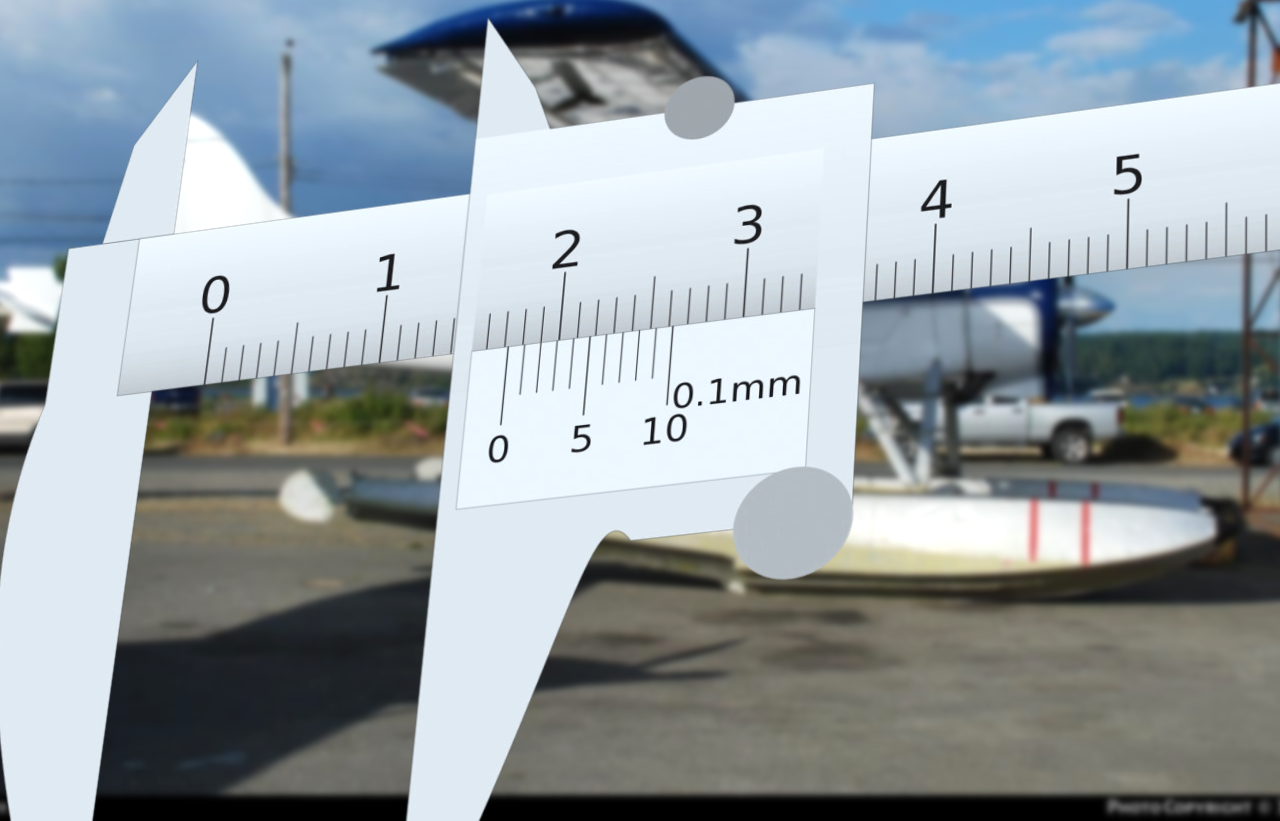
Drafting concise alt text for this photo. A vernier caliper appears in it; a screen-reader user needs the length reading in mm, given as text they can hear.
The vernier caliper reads 17.2 mm
